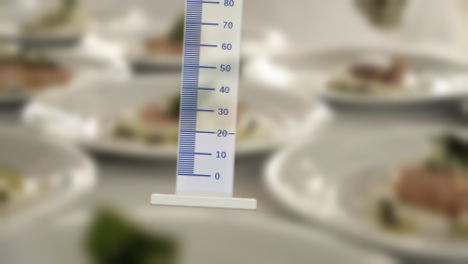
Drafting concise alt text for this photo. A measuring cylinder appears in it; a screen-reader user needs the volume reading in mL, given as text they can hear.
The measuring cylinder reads 20 mL
